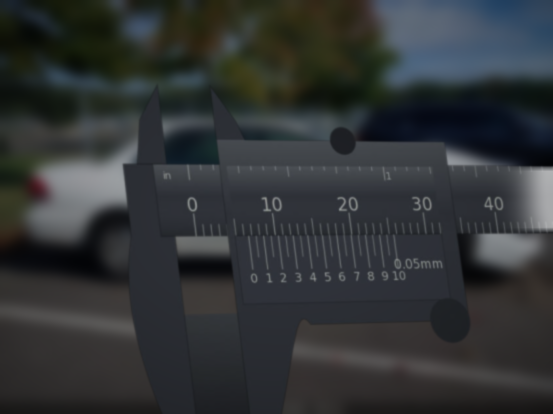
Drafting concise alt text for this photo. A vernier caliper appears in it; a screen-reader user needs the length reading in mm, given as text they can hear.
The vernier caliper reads 6.6 mm
